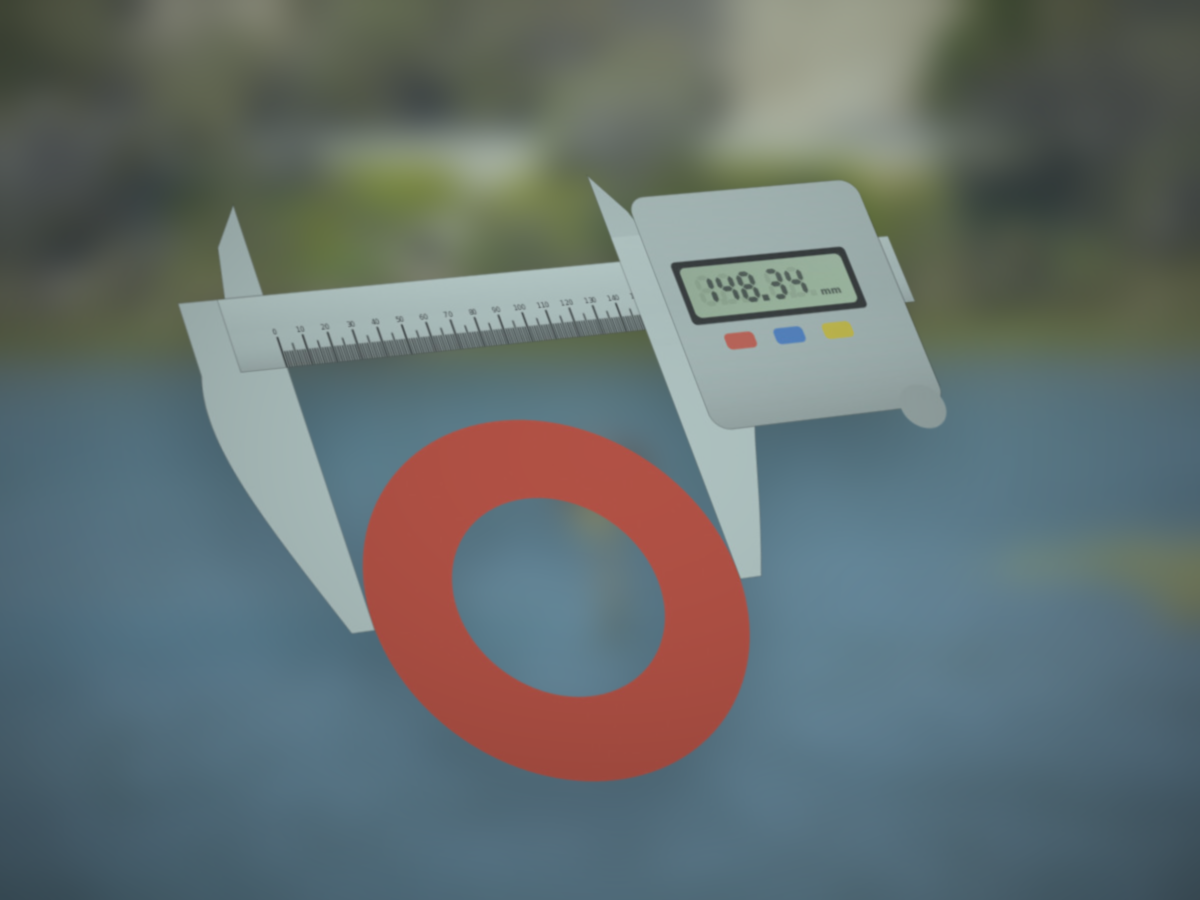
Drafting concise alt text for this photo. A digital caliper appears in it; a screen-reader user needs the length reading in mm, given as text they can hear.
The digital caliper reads 148.34 mm
